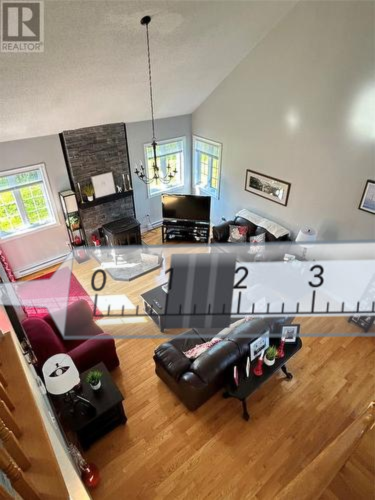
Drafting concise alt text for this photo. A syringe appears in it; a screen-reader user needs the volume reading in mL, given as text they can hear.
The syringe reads 1 mL
